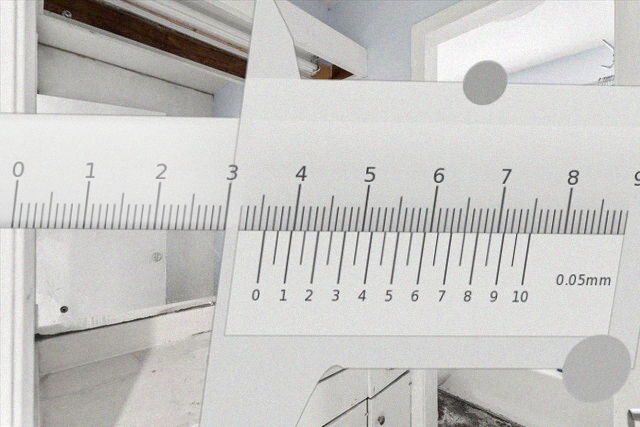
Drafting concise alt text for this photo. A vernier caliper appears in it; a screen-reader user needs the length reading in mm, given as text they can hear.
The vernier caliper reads 35.8 mm
